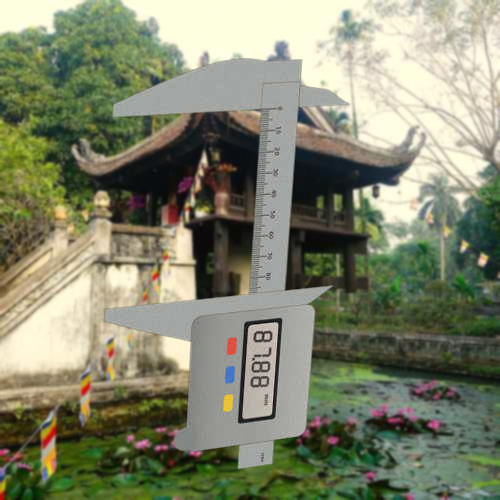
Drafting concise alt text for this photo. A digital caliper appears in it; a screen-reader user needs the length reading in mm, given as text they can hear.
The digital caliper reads 87.88 mm
